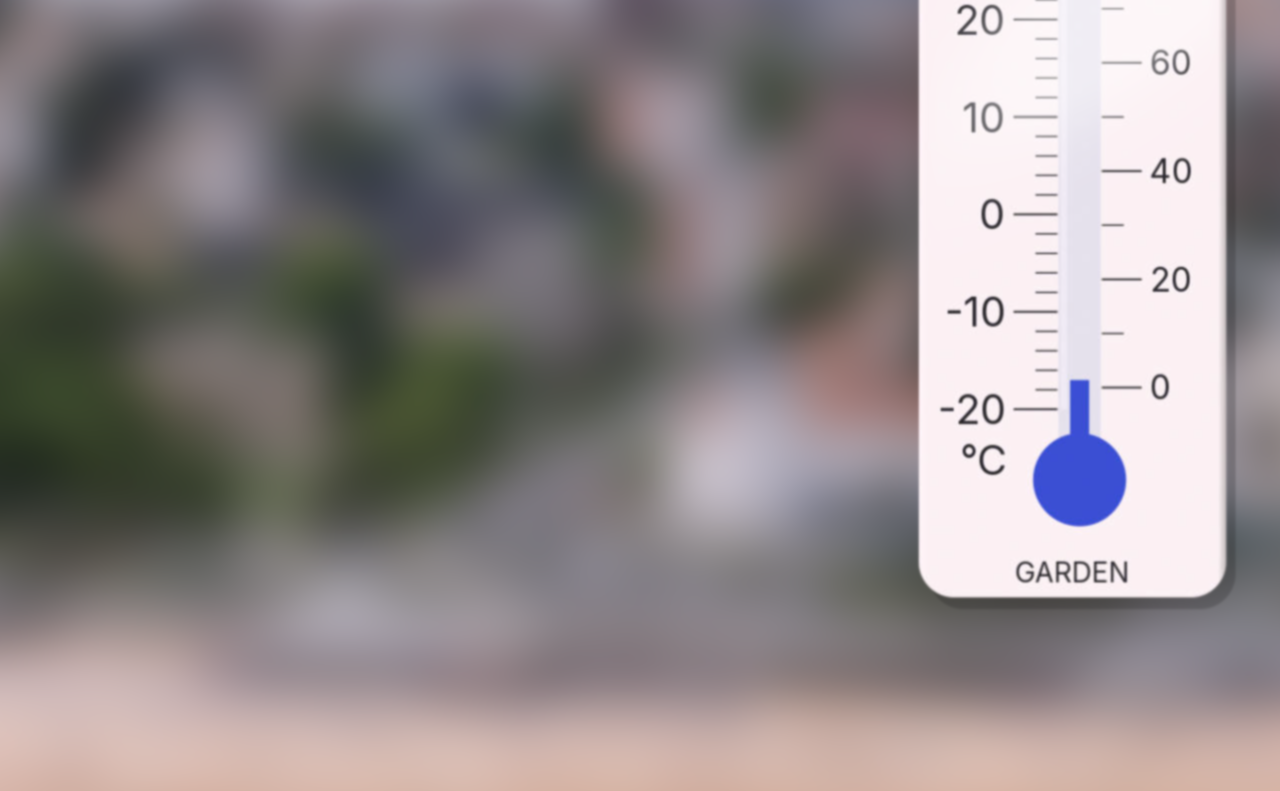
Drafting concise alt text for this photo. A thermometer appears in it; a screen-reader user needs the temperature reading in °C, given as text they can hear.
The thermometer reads -17 °C
